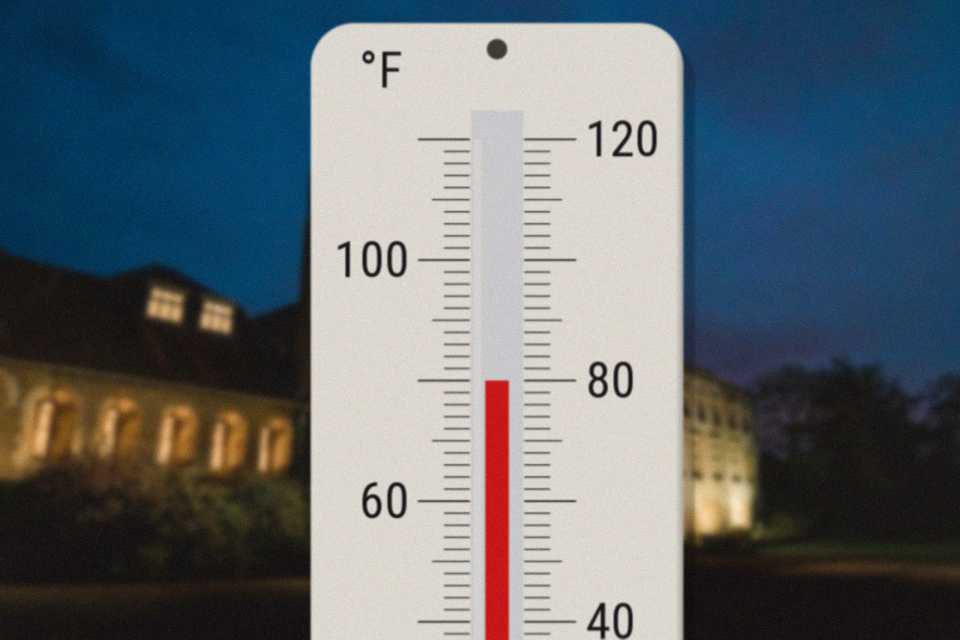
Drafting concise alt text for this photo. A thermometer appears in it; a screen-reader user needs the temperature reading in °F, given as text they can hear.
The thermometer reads 80 °F
